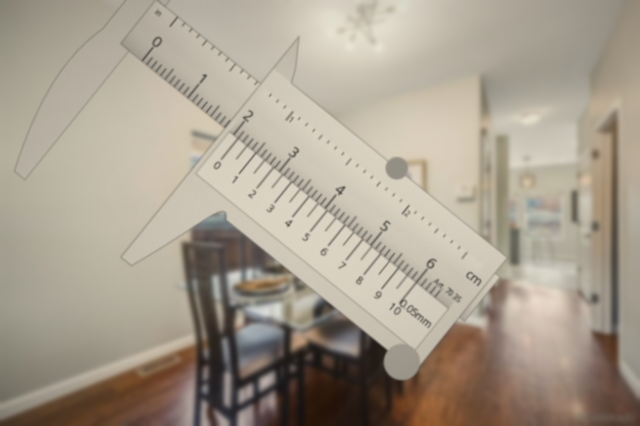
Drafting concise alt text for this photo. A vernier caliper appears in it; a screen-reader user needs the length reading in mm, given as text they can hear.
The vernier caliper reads 21.0 mm
